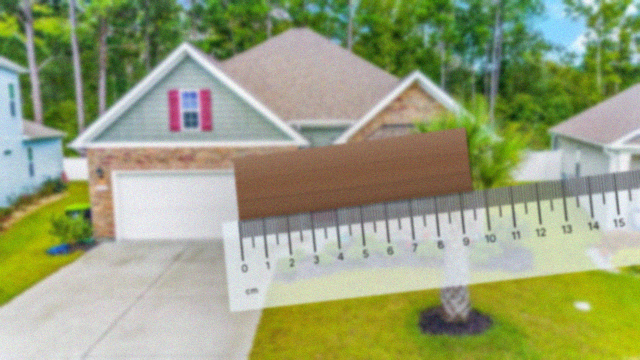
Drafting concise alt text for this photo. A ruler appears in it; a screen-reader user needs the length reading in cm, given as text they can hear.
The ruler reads 9.5 cm
